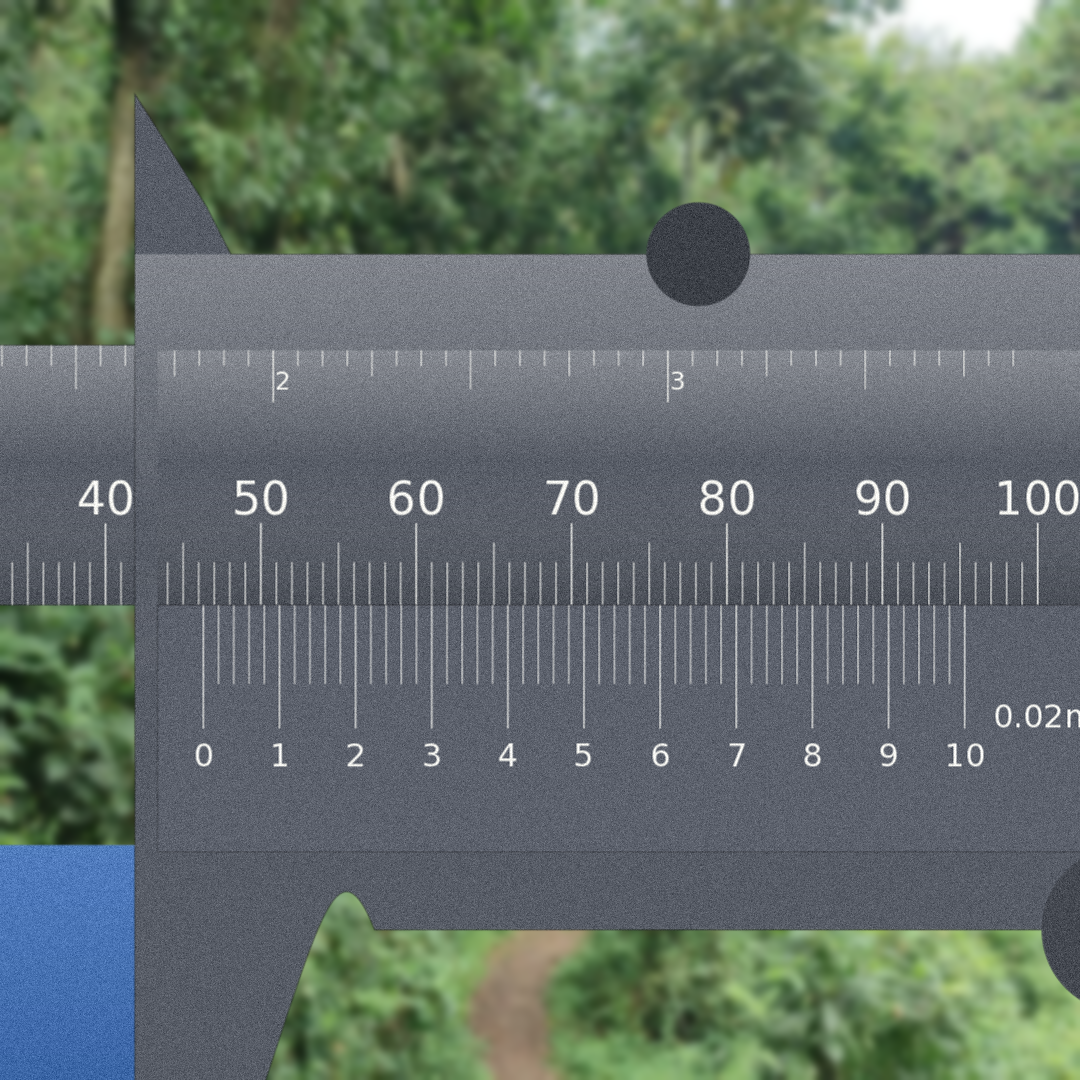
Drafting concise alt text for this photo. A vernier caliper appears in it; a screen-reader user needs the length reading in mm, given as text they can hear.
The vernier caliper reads 46.3 mm
